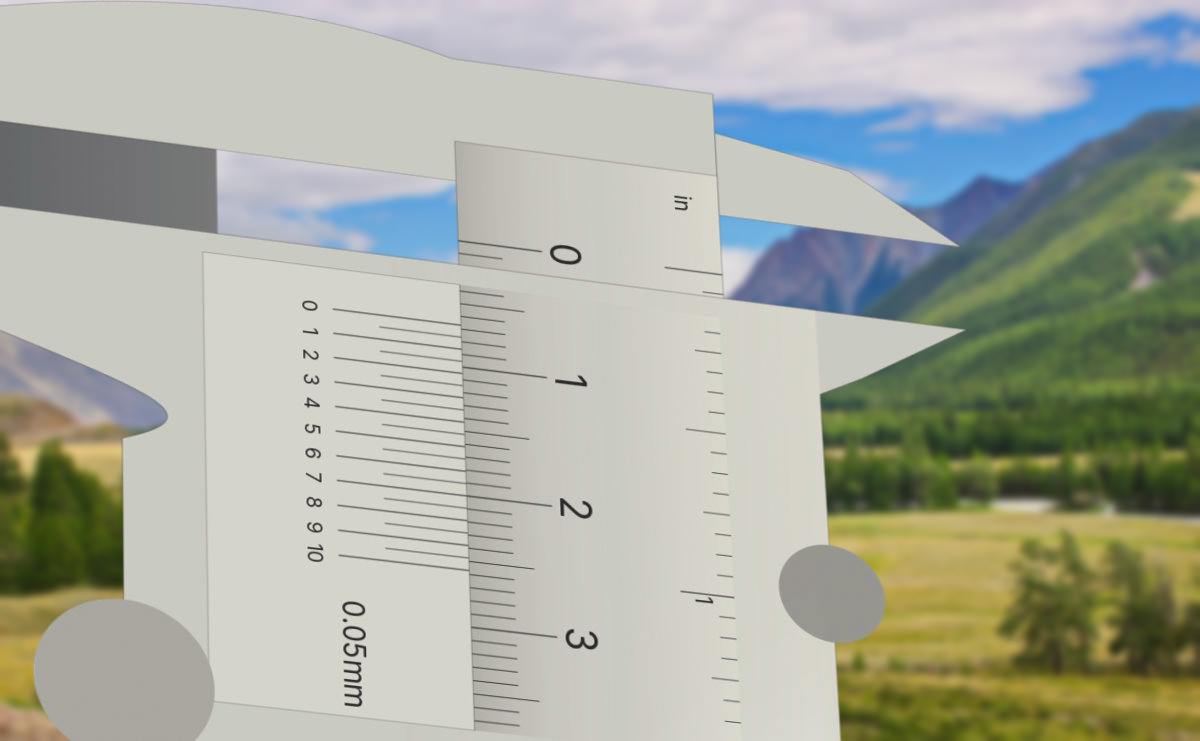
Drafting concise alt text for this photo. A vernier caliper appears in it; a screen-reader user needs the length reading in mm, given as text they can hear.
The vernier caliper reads 6.7 mm
